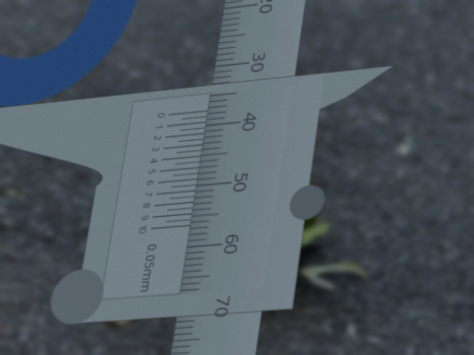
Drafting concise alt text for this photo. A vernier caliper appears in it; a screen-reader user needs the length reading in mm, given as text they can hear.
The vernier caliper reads 37.5 mm
